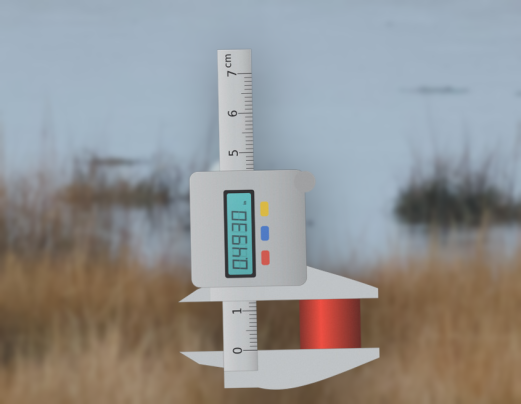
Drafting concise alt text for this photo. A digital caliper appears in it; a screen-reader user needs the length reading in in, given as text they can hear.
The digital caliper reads 0.4930 in
